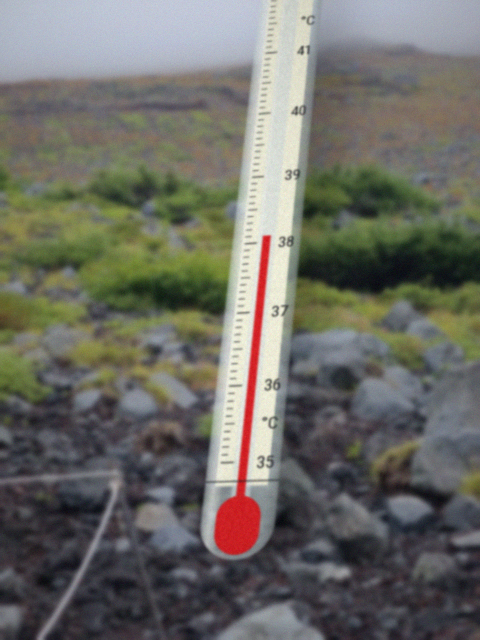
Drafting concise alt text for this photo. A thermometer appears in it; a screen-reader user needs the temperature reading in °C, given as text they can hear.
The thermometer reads 38.1 °C
